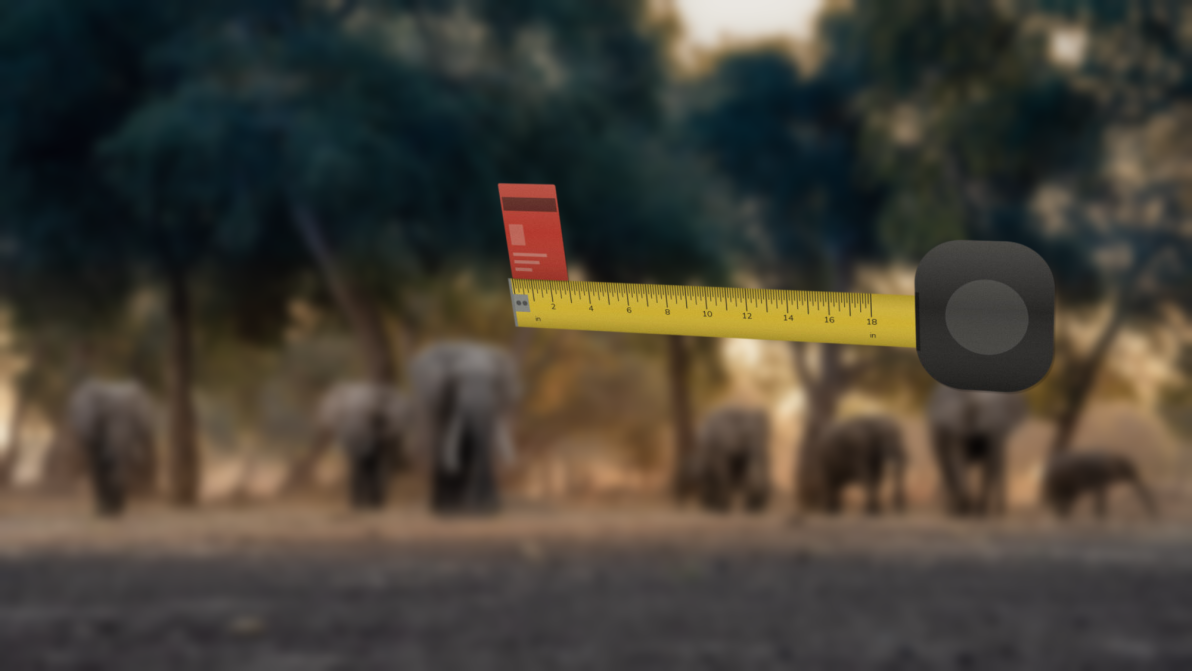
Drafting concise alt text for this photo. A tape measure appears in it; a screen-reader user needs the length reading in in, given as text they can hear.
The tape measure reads 3 in
